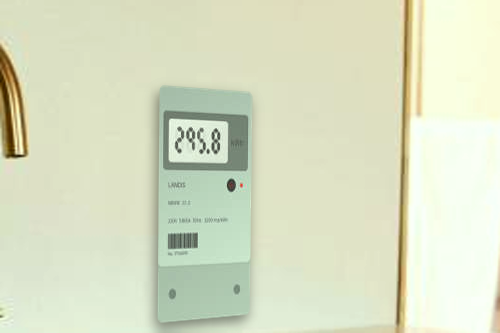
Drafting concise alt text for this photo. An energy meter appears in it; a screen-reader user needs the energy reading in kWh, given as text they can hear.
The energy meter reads 295.8 kWh
